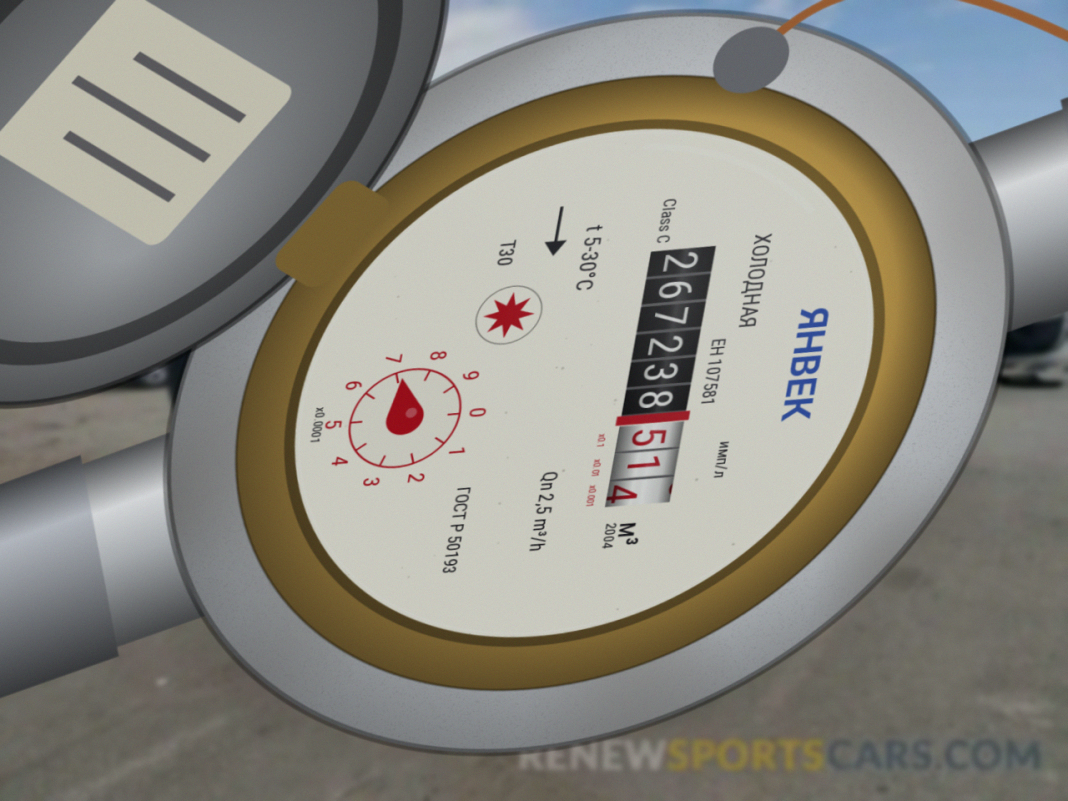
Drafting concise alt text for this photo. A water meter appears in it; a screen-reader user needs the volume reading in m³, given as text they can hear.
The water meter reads 267238.5137 m³
